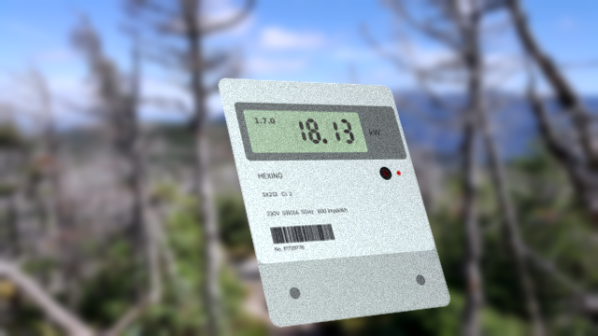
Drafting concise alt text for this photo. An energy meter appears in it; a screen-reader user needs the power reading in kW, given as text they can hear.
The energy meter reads 18.13 kW
